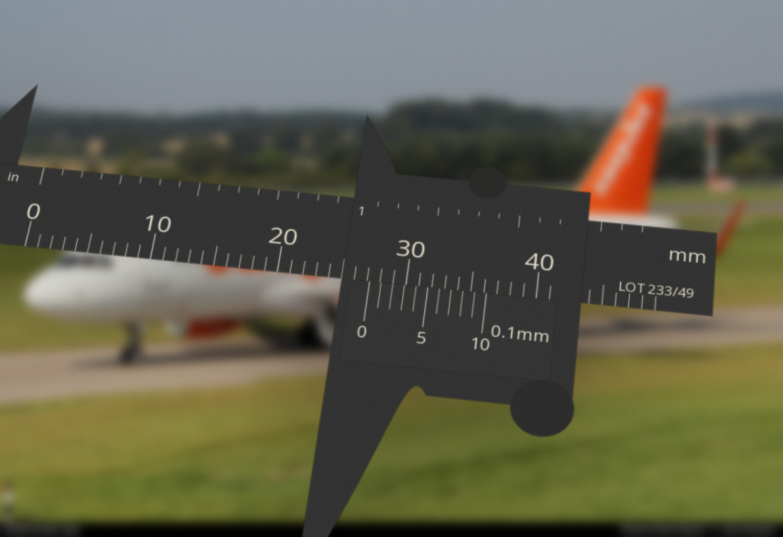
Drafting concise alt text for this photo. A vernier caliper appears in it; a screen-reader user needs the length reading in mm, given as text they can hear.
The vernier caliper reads 27.2 mm
